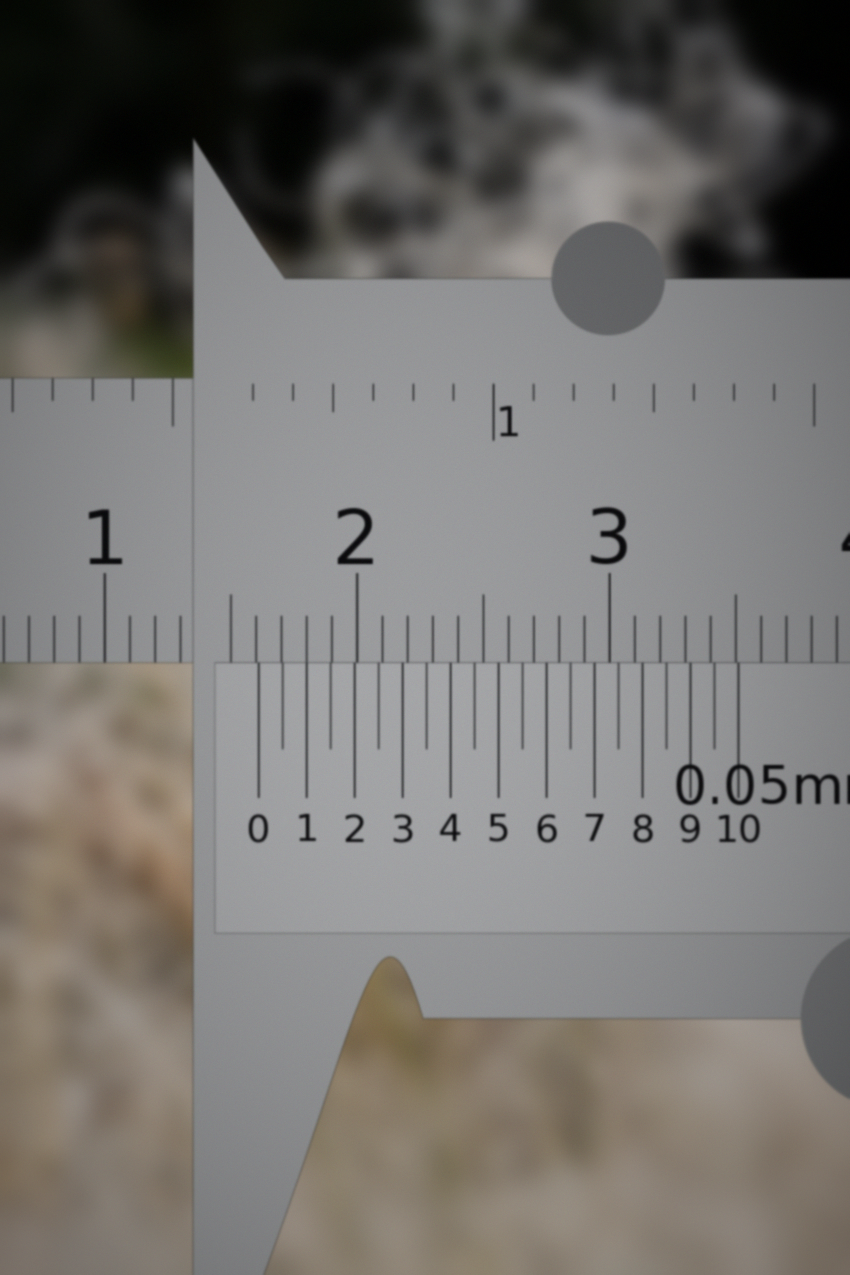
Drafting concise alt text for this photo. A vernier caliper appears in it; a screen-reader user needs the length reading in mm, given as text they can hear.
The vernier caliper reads 16.1 mm
